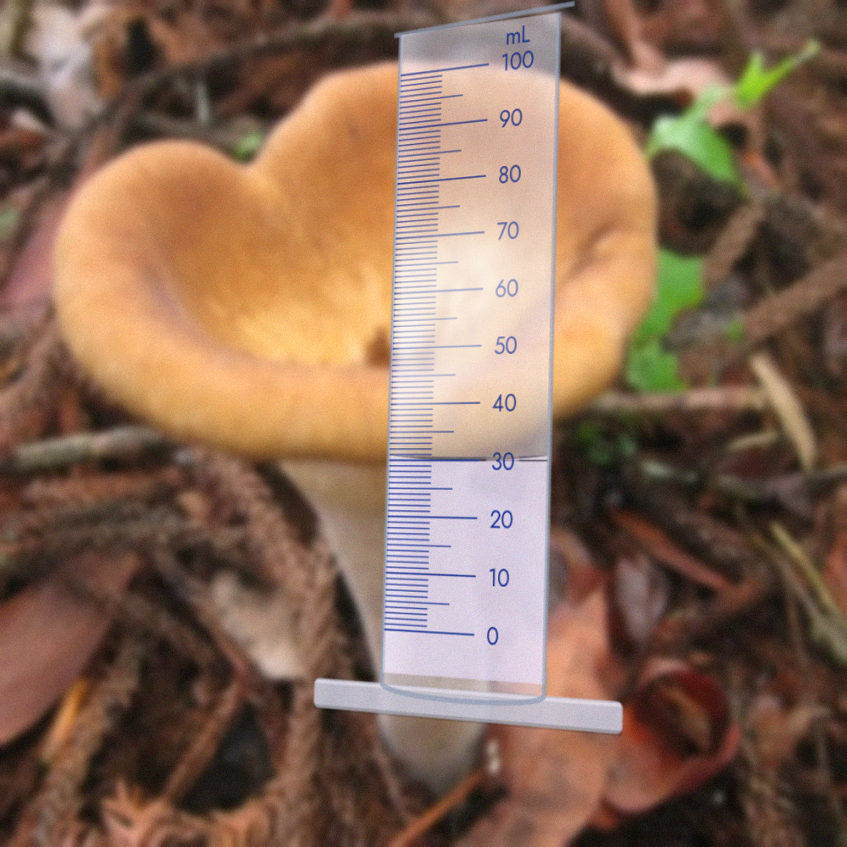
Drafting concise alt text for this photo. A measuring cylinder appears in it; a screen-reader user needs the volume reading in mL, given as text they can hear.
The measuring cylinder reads 30 mL
